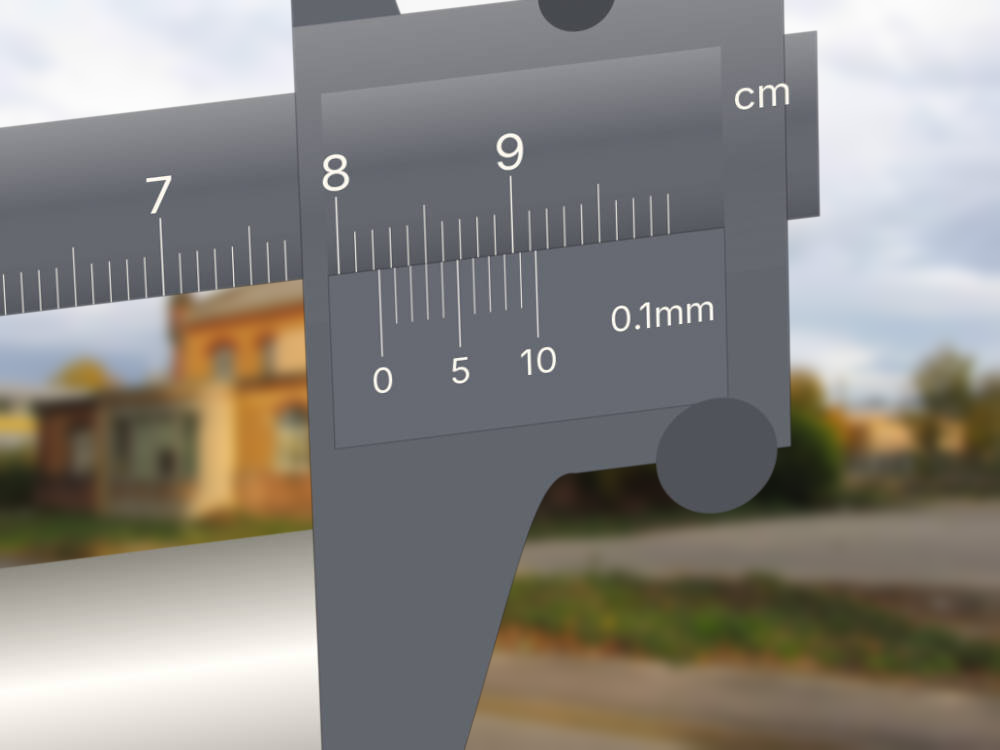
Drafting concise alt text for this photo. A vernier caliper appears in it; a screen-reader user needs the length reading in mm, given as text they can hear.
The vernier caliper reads 82.3 mm
